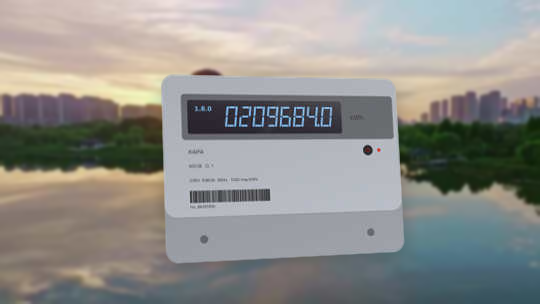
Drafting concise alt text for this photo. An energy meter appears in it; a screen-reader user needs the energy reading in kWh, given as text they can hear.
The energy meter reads 209684.0 kWh
